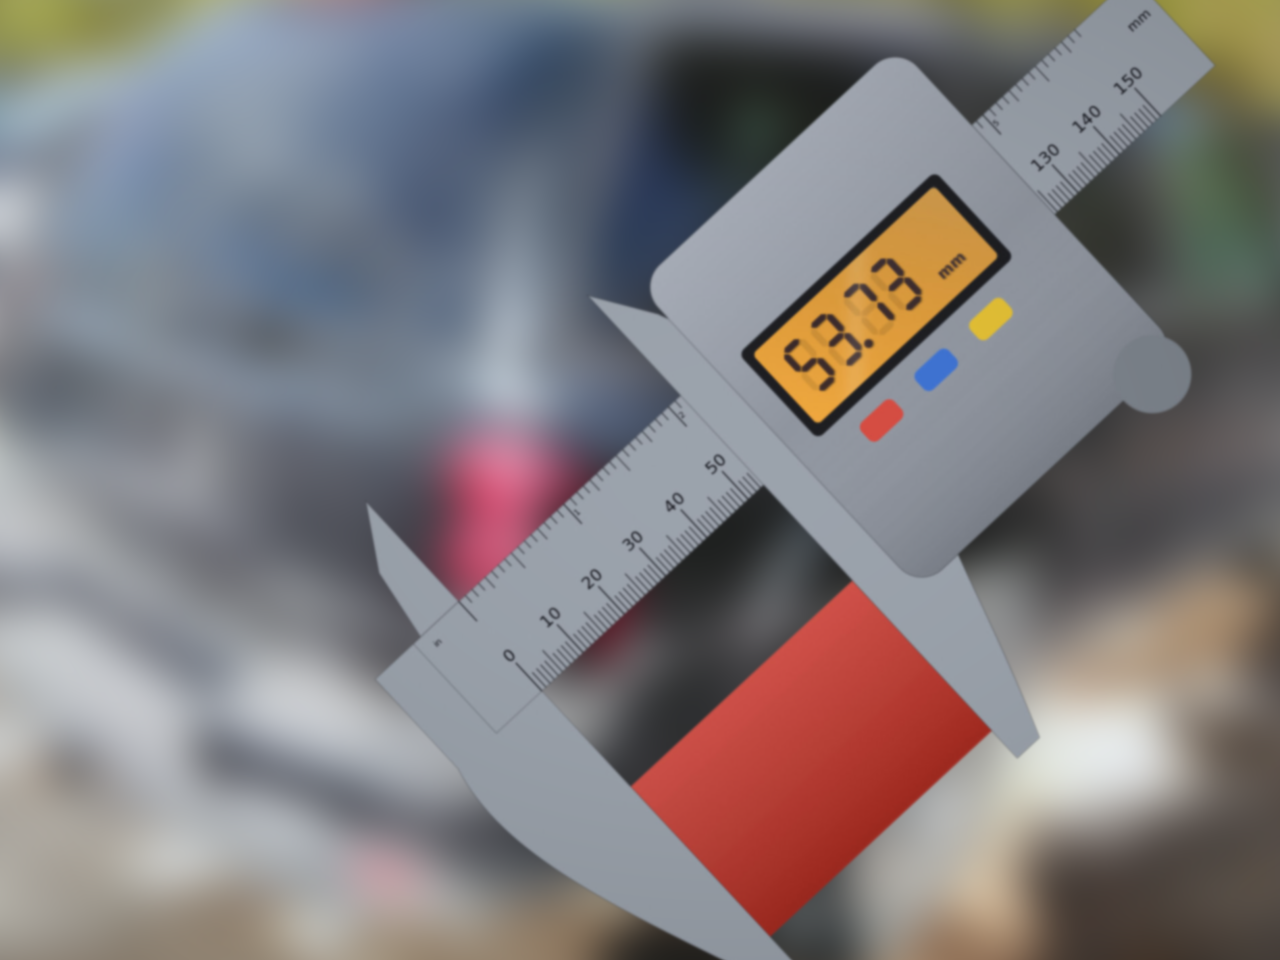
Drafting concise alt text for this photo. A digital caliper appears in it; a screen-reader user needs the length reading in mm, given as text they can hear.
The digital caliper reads 53.73 mm
